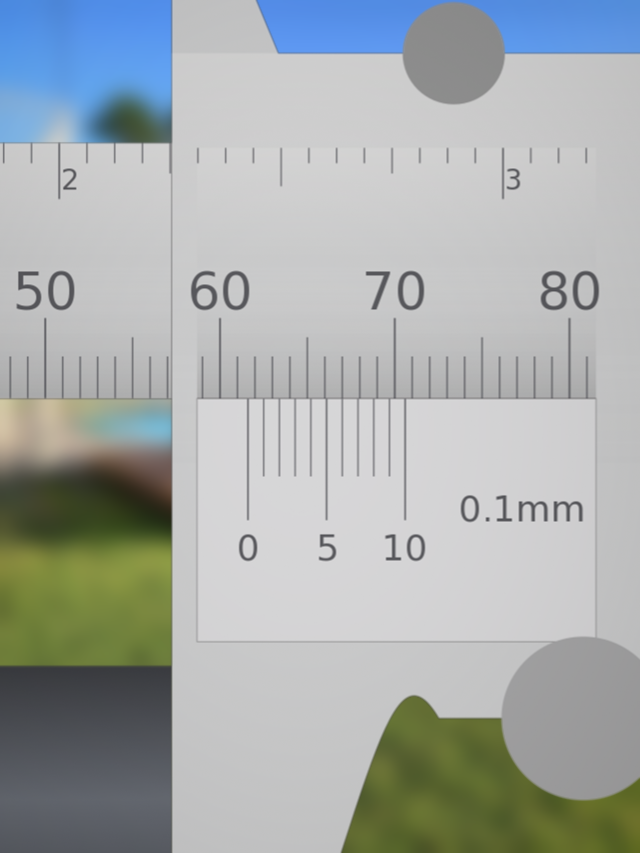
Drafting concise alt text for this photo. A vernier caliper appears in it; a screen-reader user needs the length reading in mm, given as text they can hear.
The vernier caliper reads 61.6 mm
